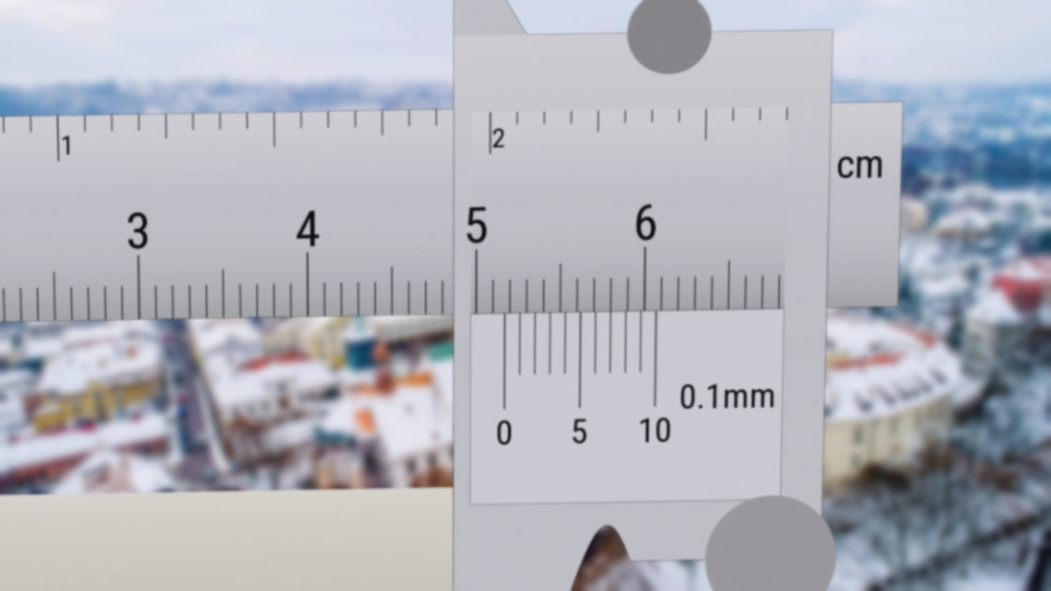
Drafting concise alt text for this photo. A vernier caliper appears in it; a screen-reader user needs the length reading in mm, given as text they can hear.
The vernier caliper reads 51.7 mm
